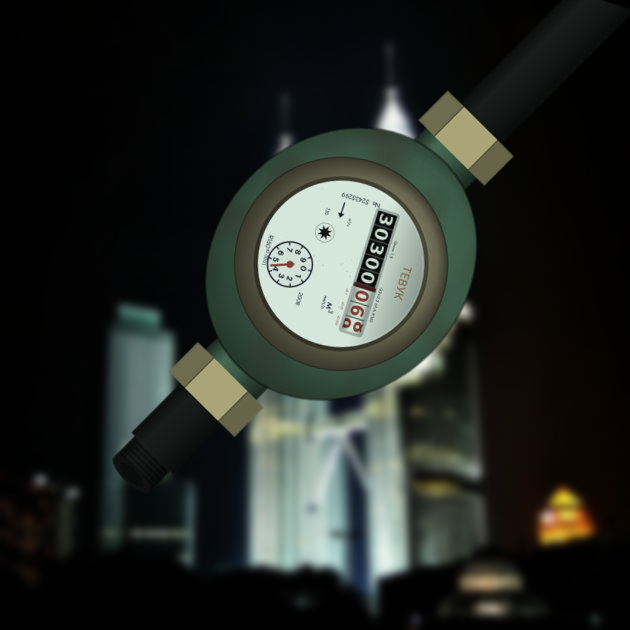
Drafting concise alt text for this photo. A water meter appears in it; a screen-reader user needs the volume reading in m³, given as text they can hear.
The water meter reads 30300.0684 m³
